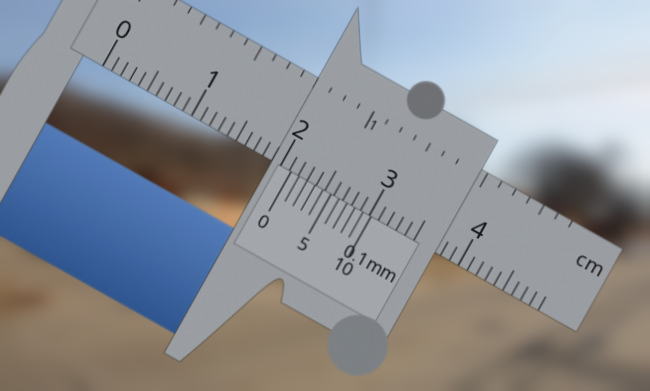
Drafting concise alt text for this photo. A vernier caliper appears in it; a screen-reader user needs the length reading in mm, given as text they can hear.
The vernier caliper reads 21.2 mm
